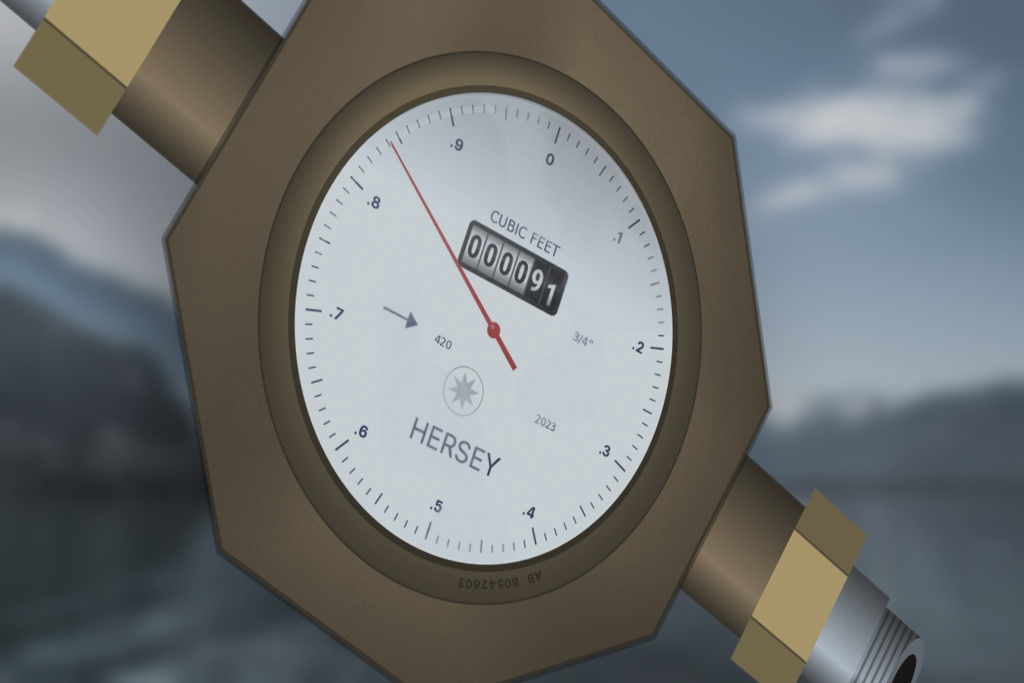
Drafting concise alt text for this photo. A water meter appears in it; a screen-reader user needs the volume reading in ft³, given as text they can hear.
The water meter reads 90.84 ft³
